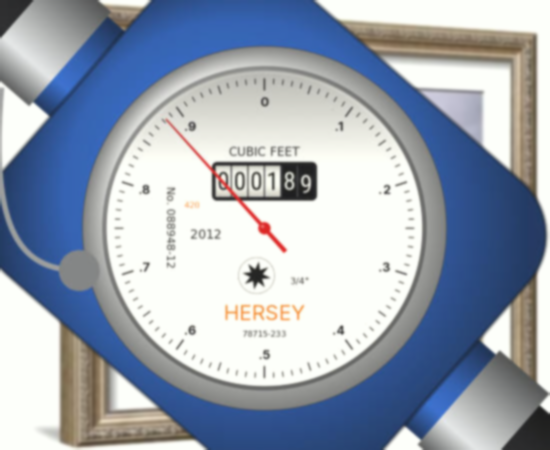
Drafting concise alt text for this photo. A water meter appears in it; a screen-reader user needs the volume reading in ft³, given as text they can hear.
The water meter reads 188.88 ft³
